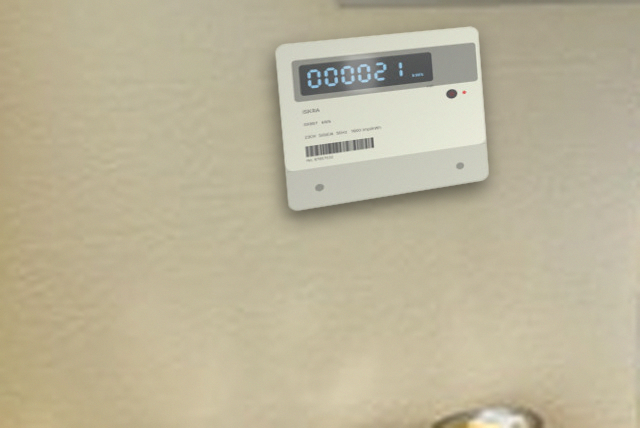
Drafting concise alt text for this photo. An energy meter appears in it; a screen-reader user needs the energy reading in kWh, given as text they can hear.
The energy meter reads 21 kWh
